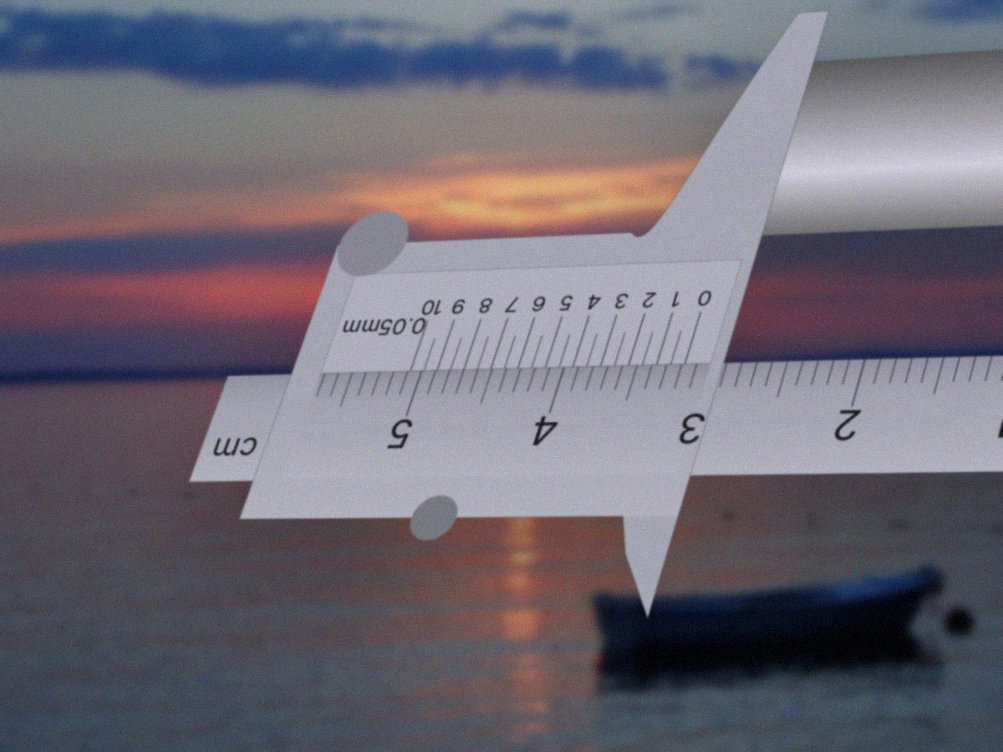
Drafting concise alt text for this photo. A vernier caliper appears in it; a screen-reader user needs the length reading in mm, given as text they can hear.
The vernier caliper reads 31.8 mm
